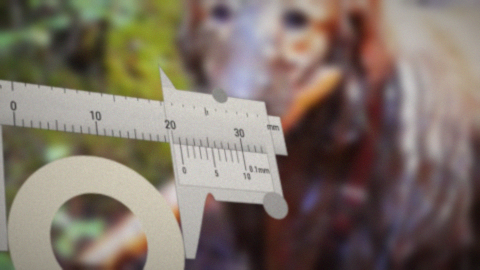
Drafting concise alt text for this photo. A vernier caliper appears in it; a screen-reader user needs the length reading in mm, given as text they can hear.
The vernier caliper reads 21.0 mm
